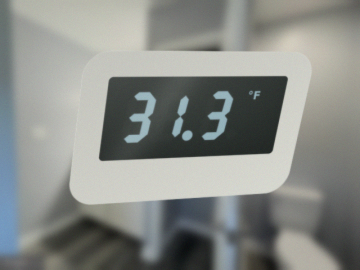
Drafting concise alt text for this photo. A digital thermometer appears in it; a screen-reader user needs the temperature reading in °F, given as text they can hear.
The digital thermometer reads 31.3 °F
